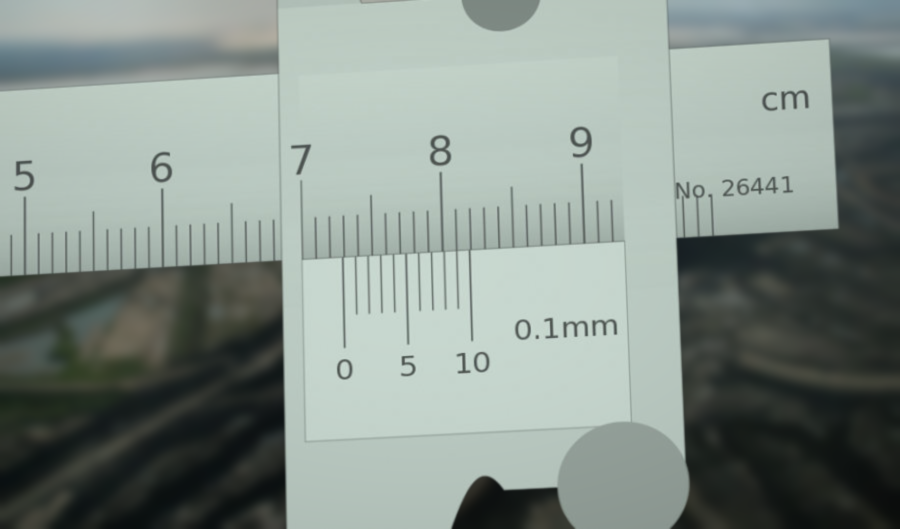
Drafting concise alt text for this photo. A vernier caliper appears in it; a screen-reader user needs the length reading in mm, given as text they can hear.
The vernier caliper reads 72.9 mm
